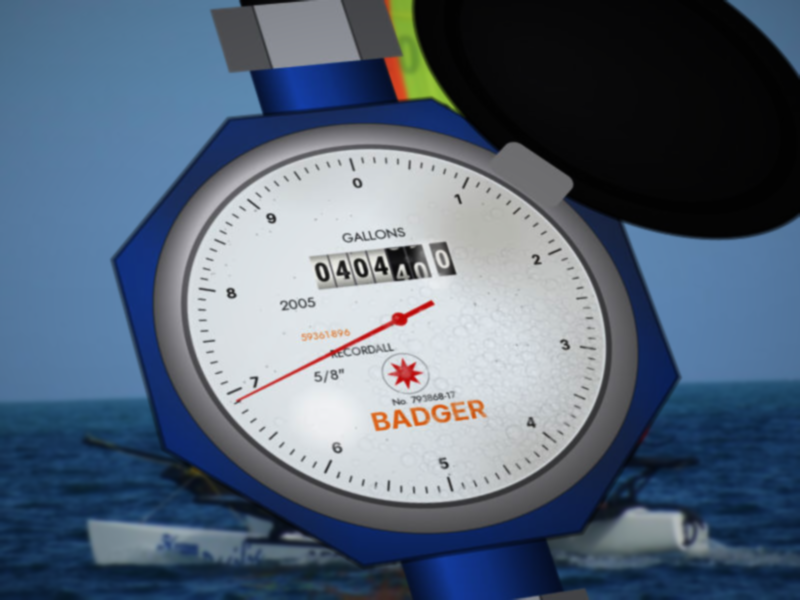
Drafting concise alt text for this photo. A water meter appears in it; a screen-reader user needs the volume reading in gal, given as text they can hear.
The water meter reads 404396.9 gal
